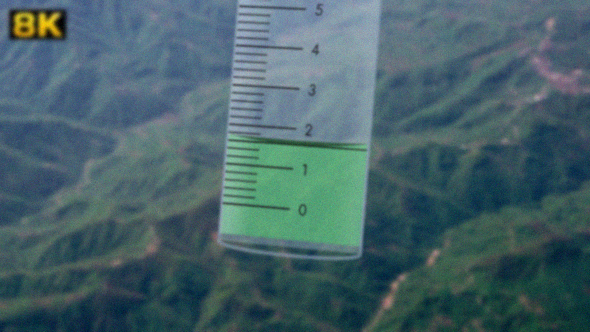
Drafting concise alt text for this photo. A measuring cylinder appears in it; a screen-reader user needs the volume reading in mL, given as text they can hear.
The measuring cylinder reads 1.6 mL
